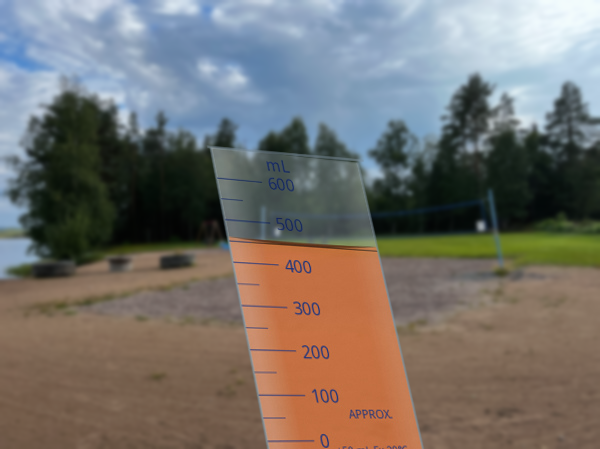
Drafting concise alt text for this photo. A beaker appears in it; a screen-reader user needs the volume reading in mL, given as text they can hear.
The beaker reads 450 mL
